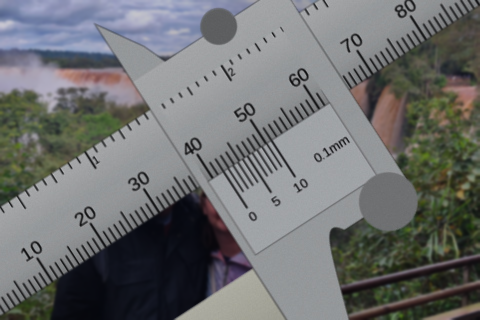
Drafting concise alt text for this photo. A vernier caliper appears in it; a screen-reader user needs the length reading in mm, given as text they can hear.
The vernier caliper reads 42.0 mm
